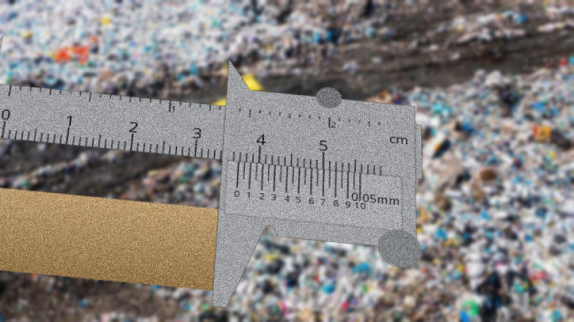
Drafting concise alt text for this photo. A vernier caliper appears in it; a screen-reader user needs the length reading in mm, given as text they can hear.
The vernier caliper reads 36.8 mm
